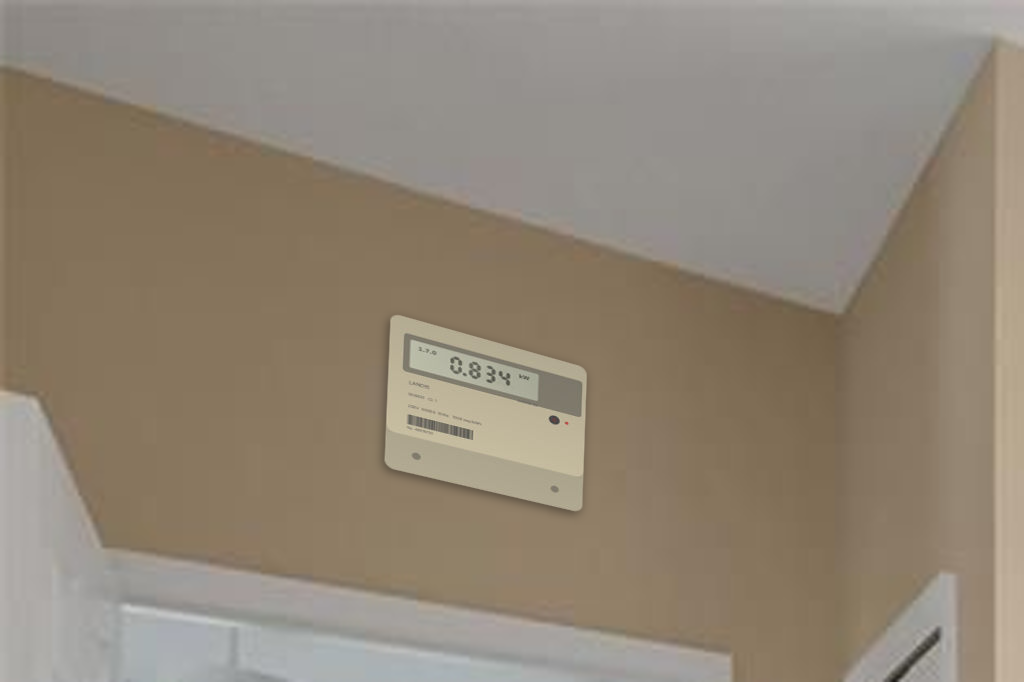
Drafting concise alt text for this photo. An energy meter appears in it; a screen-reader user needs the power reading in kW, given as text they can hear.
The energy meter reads 0.834 kW
